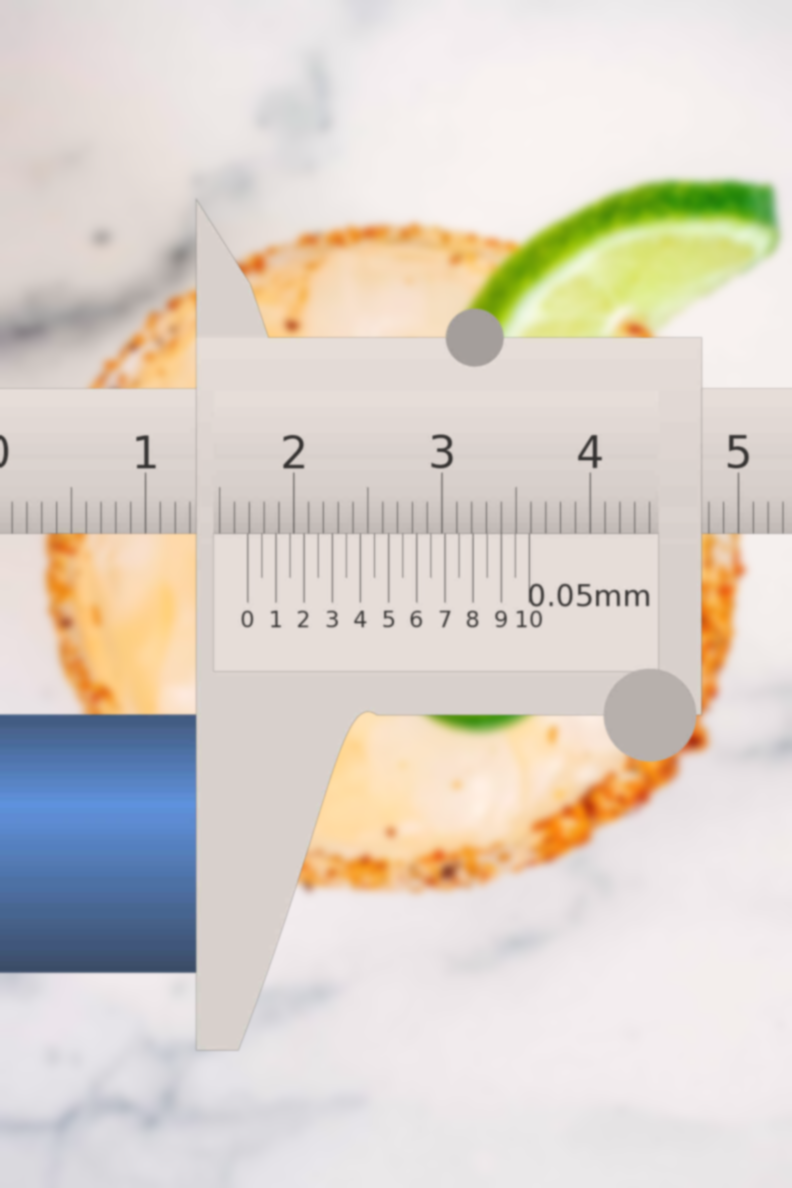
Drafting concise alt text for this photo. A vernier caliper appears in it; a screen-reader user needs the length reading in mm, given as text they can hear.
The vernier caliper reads 16.9 mm
